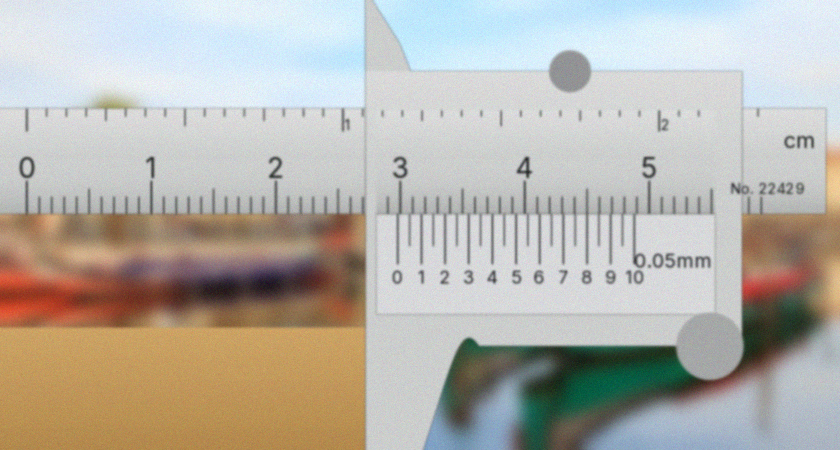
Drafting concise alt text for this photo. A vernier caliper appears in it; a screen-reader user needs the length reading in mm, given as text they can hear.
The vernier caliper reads 29.8 mm
